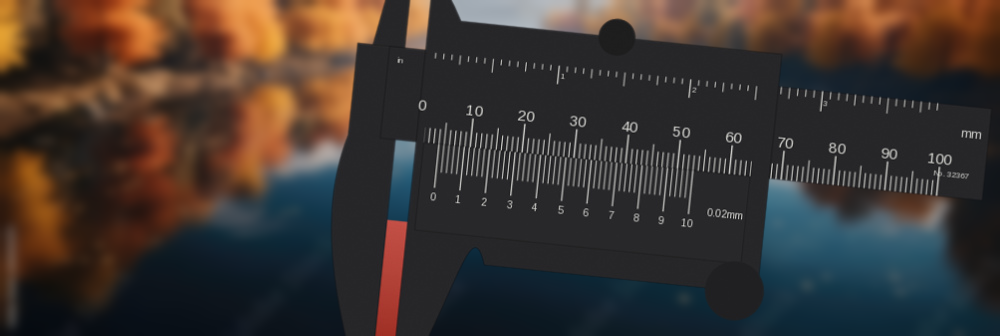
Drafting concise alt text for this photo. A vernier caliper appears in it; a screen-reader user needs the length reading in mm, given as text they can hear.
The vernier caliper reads 4.0 mm
